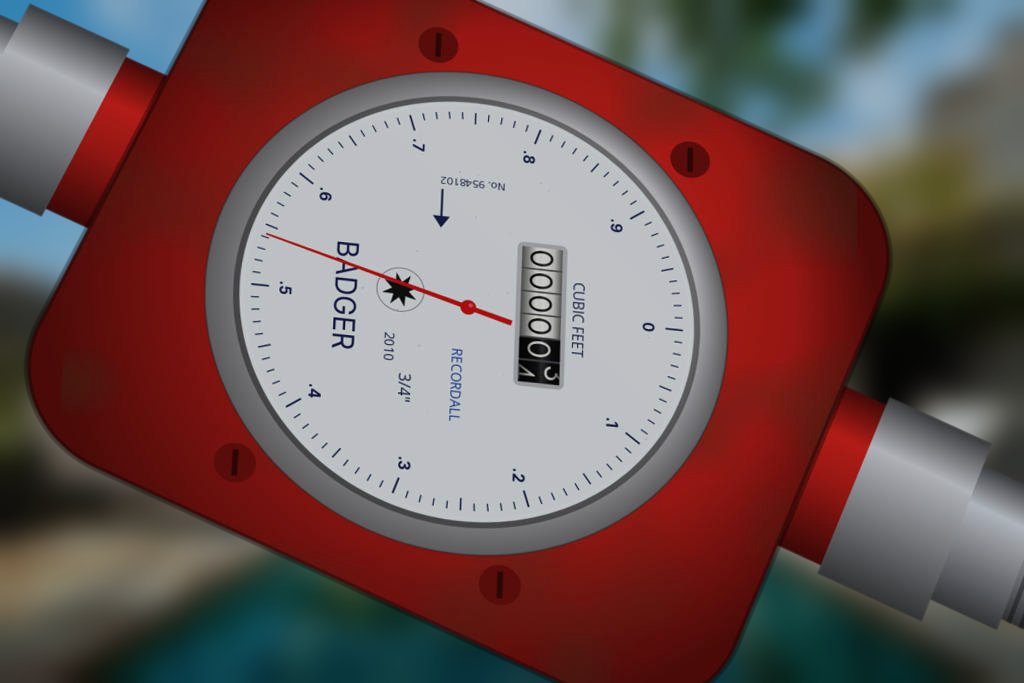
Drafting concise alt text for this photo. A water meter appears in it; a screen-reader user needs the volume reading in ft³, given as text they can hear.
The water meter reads 3.54 ft³
